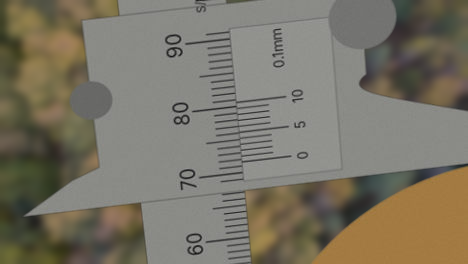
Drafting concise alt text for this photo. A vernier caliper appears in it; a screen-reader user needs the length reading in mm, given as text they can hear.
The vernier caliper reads 71.6 mm
